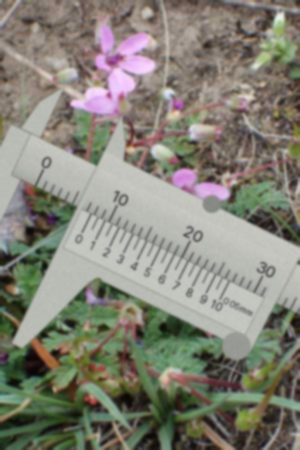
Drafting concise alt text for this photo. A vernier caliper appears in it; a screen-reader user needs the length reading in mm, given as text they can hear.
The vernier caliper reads 7.6 mm
